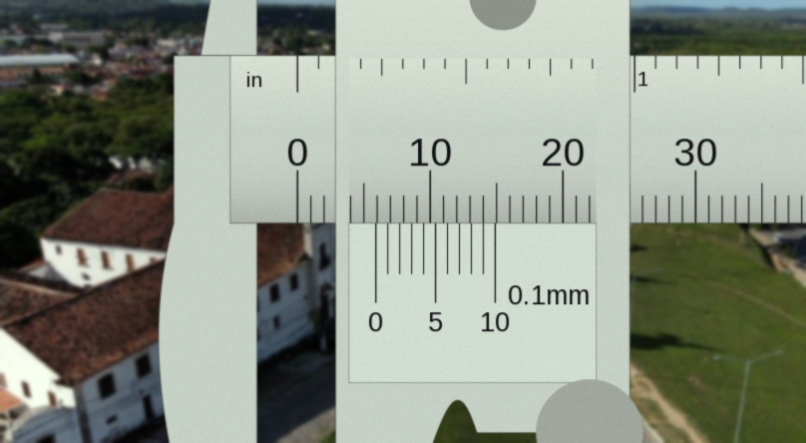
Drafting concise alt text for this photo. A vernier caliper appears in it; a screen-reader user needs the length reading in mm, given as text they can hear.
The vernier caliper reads 5.9 mm
